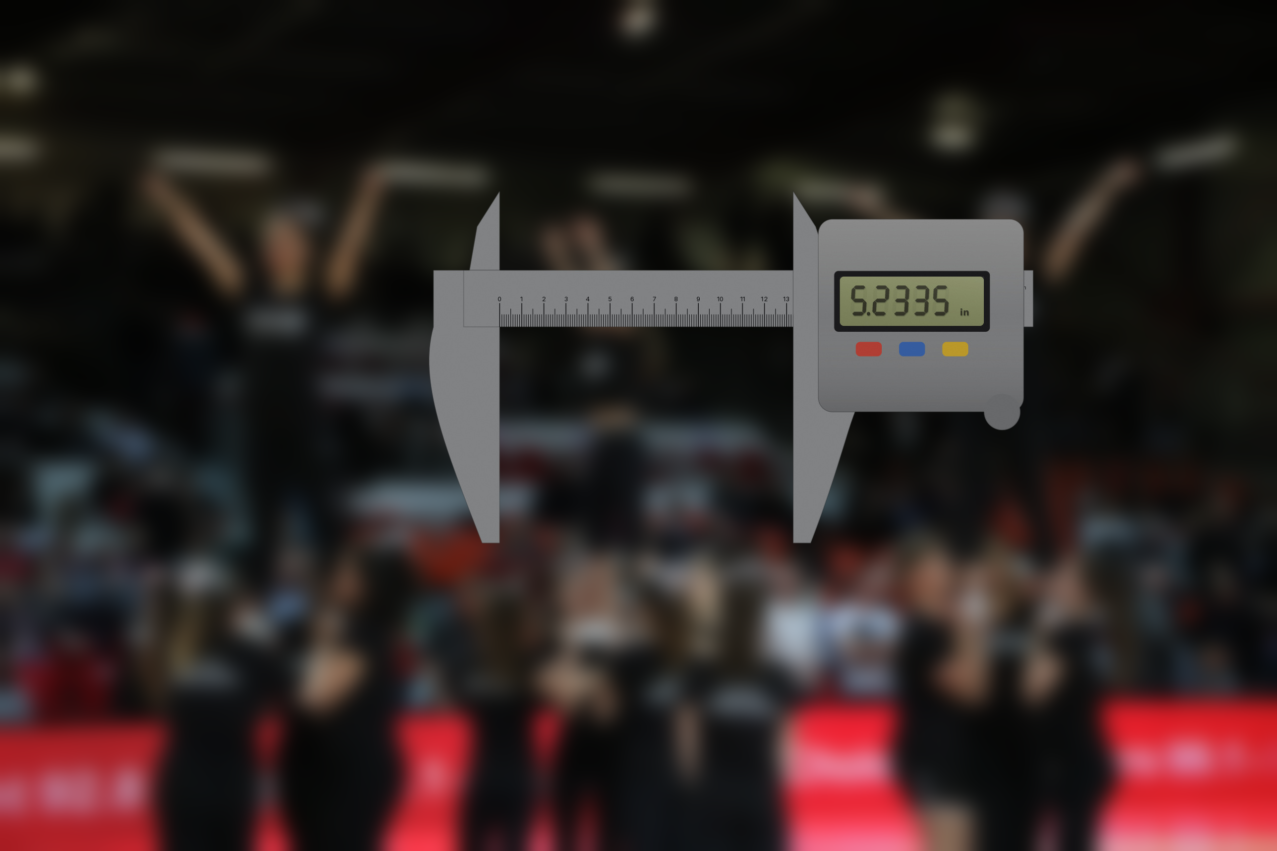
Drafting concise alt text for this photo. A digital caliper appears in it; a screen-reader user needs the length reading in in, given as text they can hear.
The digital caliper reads 5.2335 in
